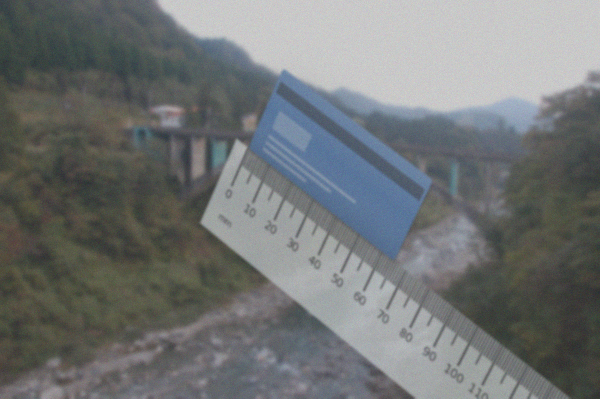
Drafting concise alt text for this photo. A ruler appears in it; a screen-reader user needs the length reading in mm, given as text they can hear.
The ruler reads 65 mm
